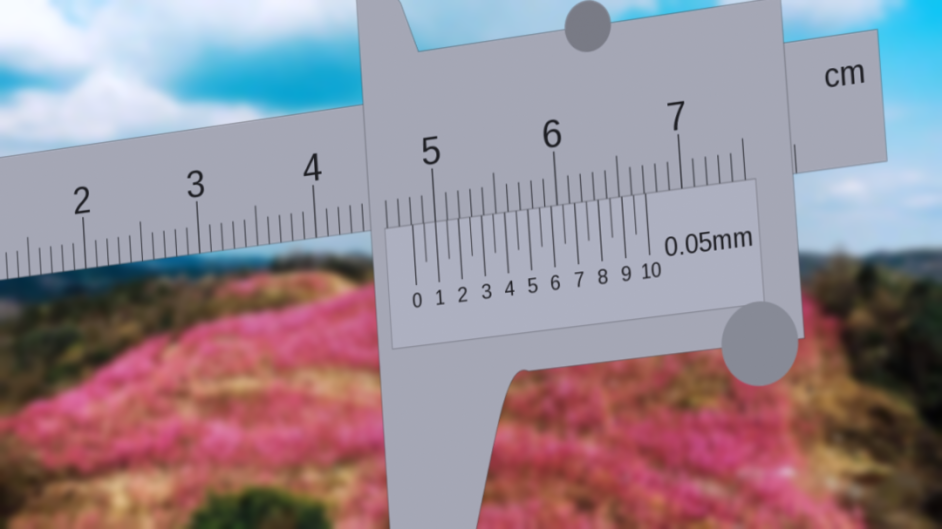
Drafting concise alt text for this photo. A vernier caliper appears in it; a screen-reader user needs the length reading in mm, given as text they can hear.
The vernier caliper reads 48.1 mm
